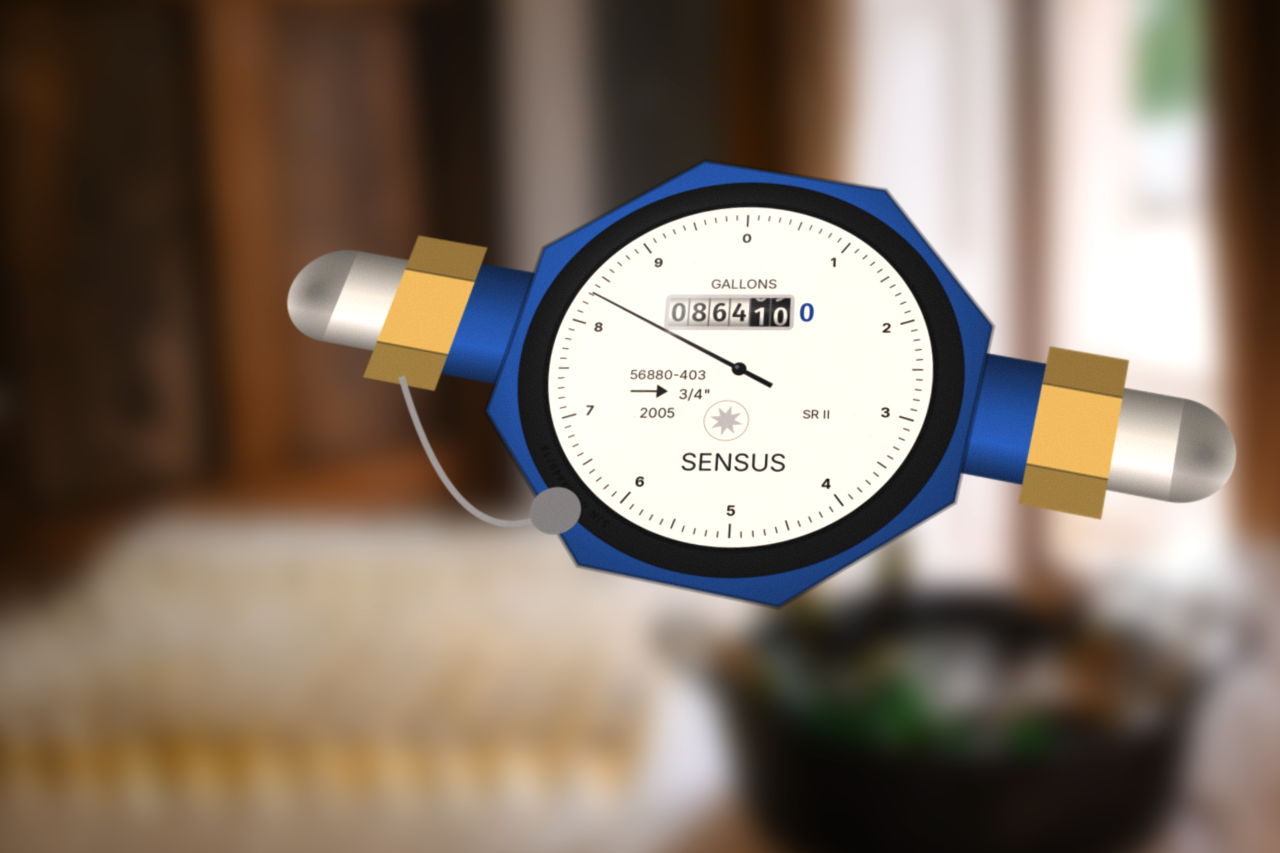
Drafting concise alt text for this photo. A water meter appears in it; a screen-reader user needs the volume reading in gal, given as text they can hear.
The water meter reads 864098.3 gal
